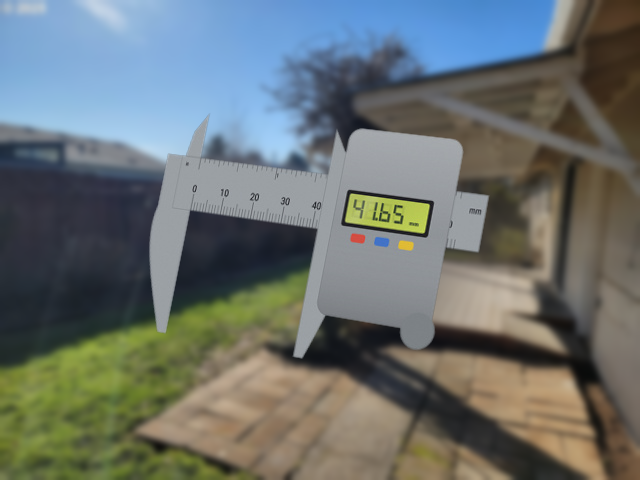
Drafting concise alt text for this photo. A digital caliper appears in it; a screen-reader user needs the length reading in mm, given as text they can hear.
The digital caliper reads 41.65 mm
